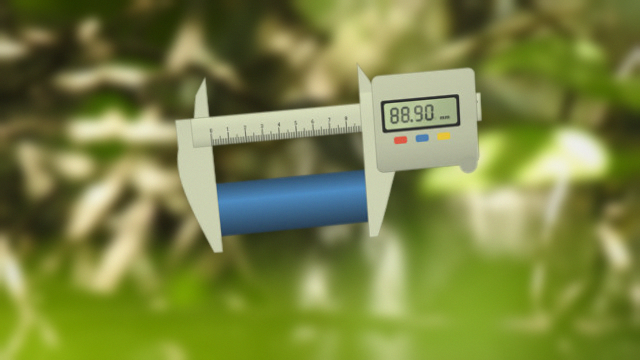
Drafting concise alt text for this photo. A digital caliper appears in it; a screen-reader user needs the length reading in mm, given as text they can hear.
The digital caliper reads 88.90 mm
